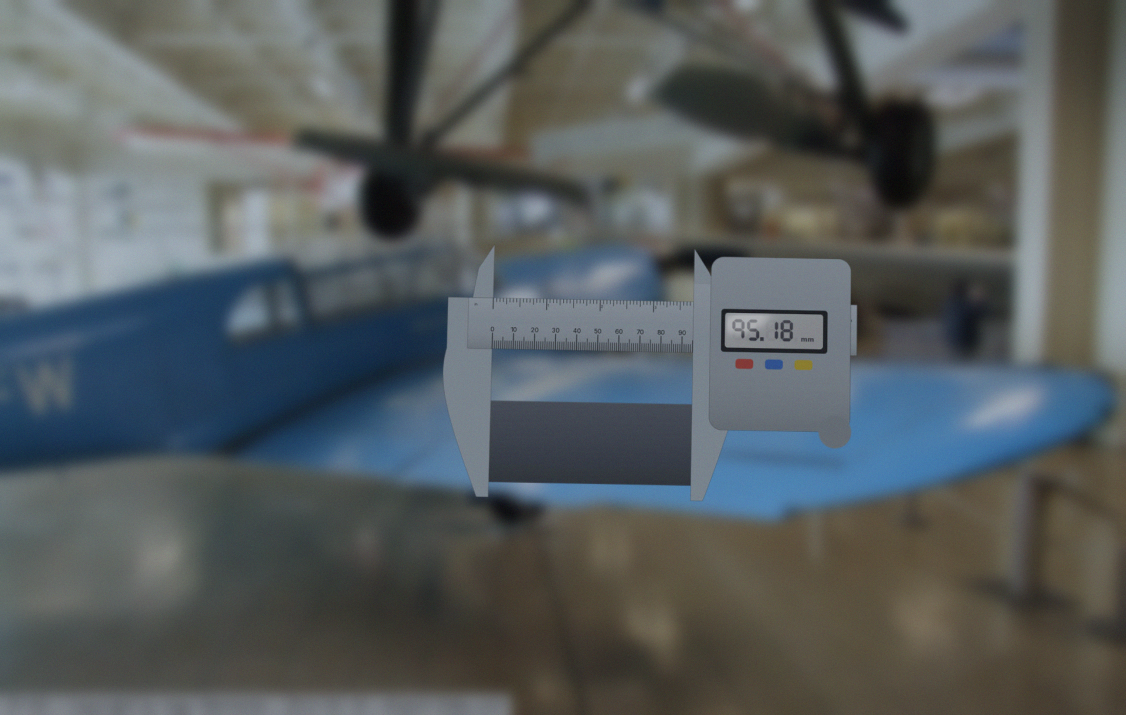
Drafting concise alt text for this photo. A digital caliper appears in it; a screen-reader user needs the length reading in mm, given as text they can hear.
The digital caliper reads 95.18 mm
